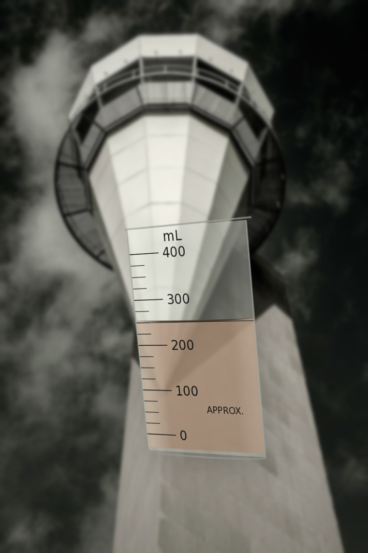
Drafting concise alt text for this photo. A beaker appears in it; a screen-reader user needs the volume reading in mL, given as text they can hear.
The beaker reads 250 mL
